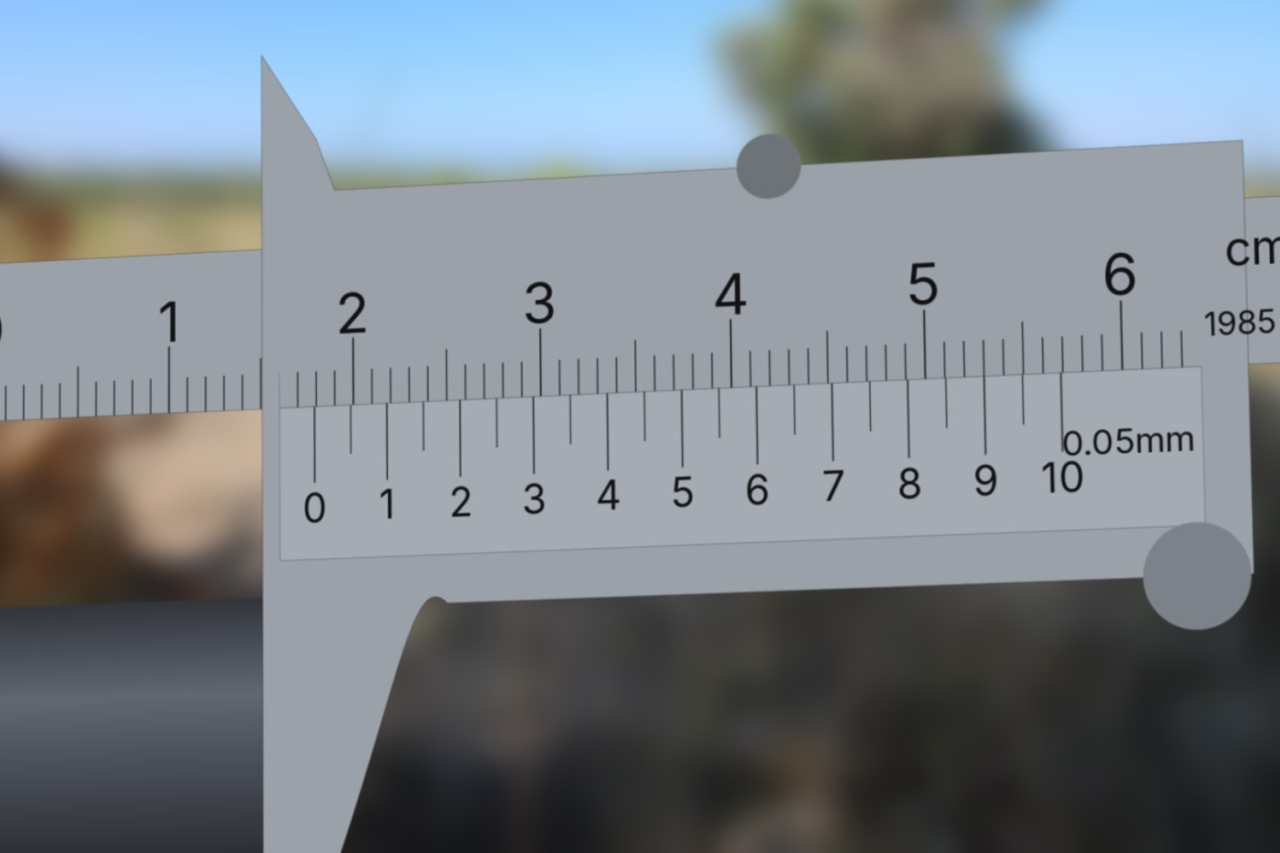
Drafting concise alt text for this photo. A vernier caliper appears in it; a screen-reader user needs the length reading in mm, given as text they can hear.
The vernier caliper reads 17.9 mm
